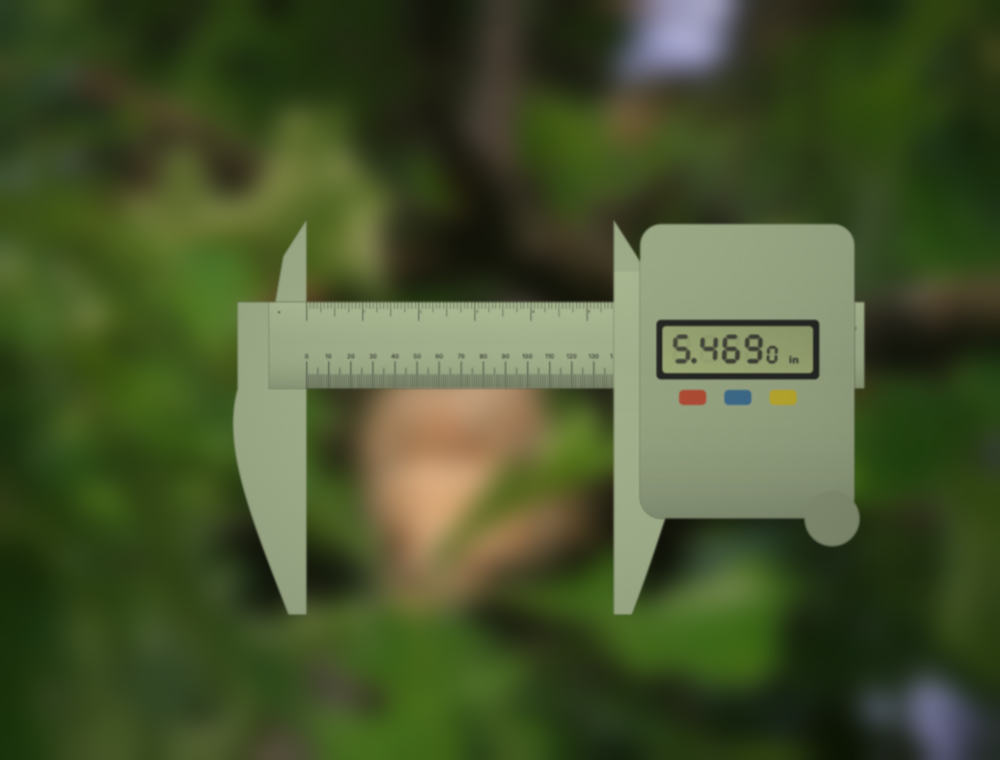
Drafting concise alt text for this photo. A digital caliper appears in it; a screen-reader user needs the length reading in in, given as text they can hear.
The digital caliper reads 5.4690 in
